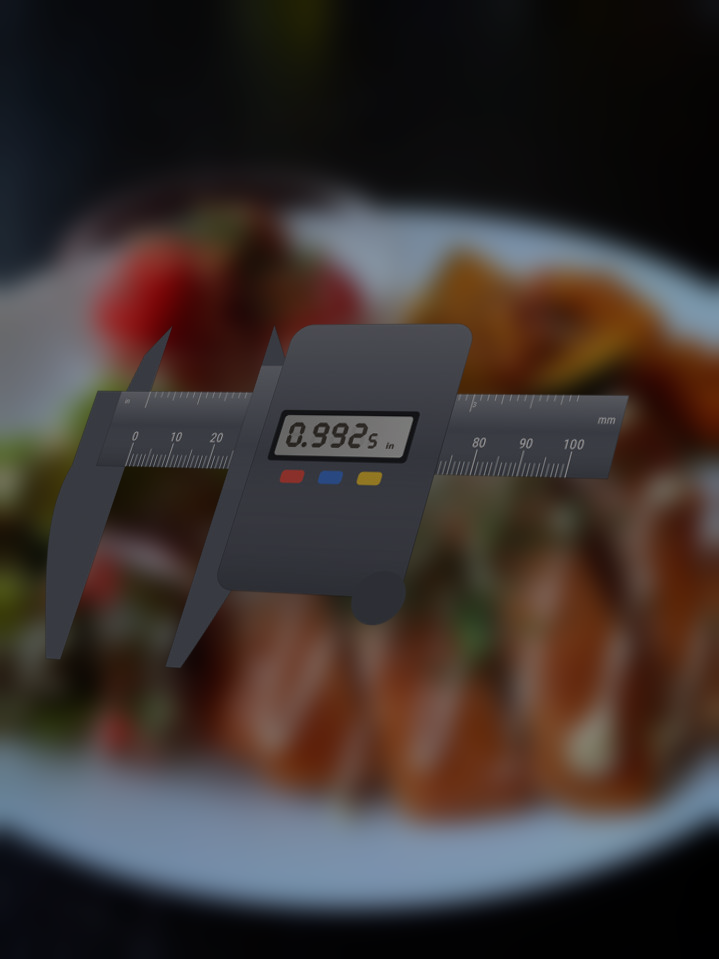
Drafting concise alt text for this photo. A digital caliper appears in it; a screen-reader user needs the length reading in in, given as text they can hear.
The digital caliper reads 0.9925 in
